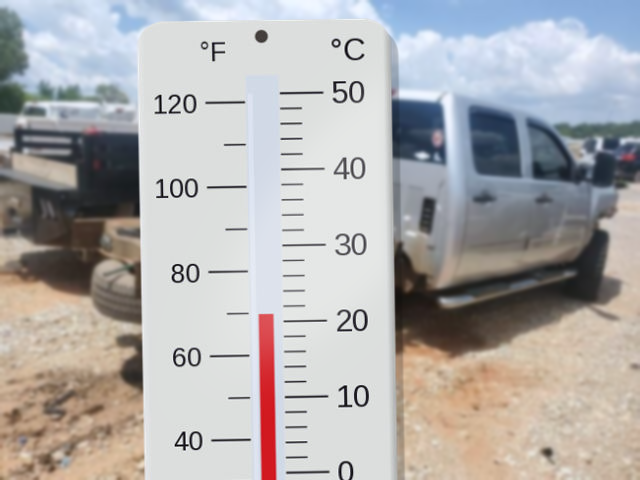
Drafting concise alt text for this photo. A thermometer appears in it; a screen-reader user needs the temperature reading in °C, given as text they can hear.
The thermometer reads 21 °C
